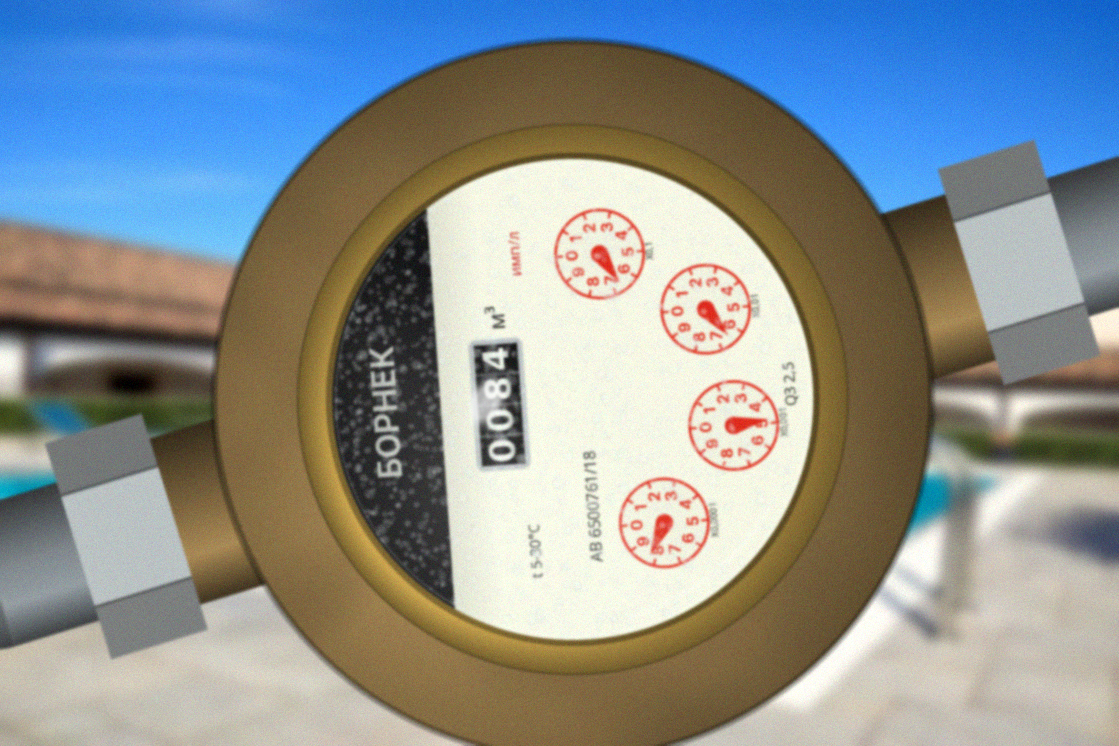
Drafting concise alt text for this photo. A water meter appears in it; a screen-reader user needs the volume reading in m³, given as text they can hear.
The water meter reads 84.6648 m³
